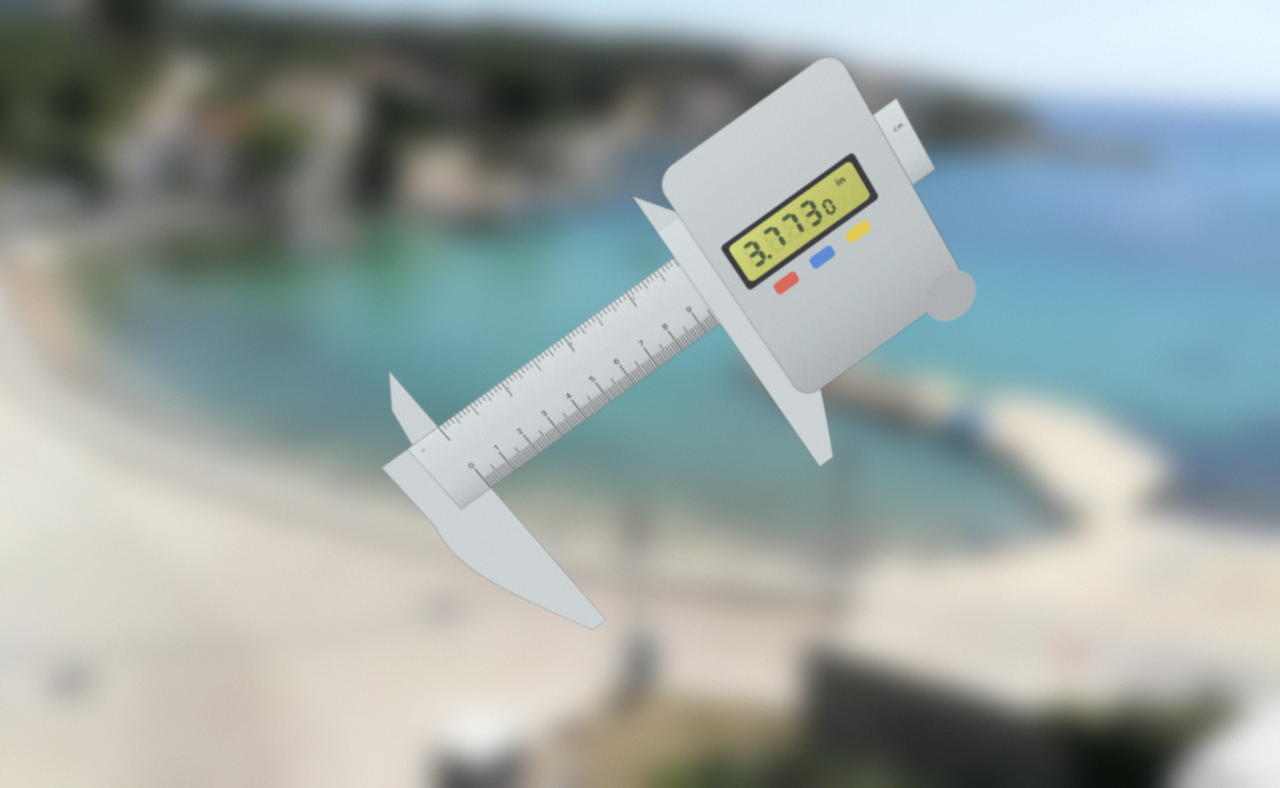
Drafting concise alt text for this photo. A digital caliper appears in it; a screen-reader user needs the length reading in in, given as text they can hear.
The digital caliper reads 3.7730 in
